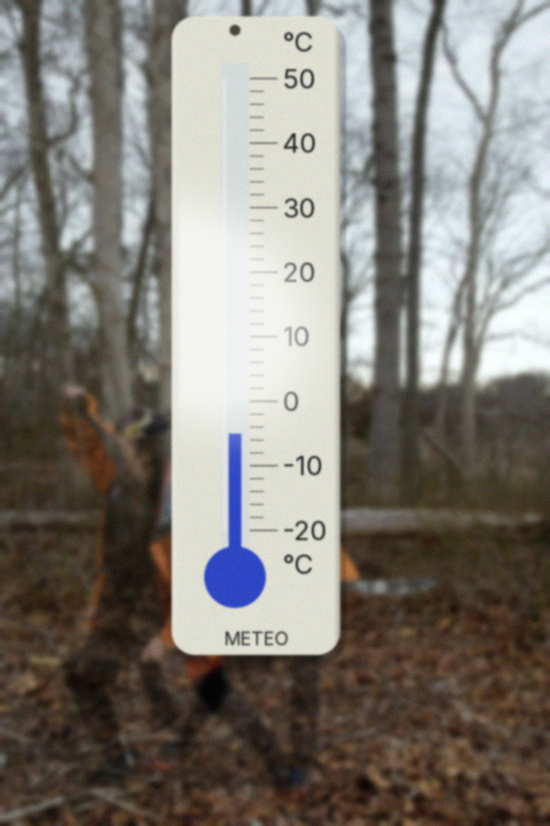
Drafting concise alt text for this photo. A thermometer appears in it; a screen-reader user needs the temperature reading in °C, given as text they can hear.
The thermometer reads -5 °C
